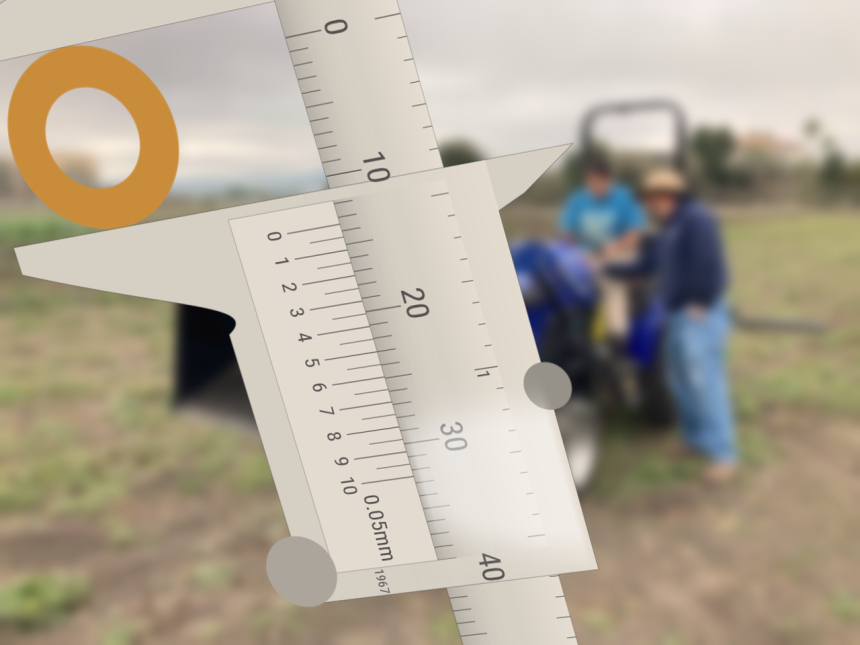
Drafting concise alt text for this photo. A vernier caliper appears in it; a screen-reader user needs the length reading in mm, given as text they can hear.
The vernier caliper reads 13.5 mm
